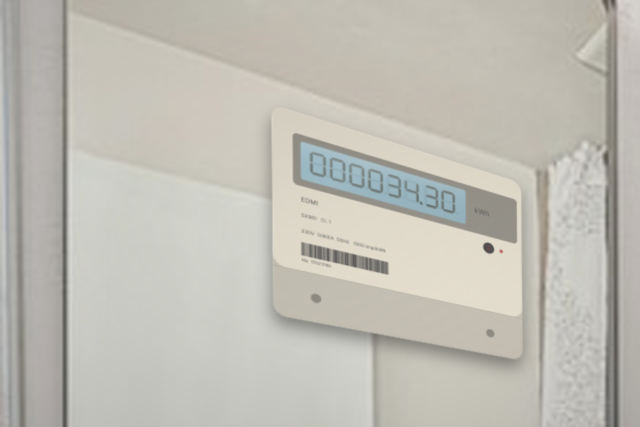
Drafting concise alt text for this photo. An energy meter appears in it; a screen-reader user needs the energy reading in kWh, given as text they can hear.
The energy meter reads 34.30 kWh
